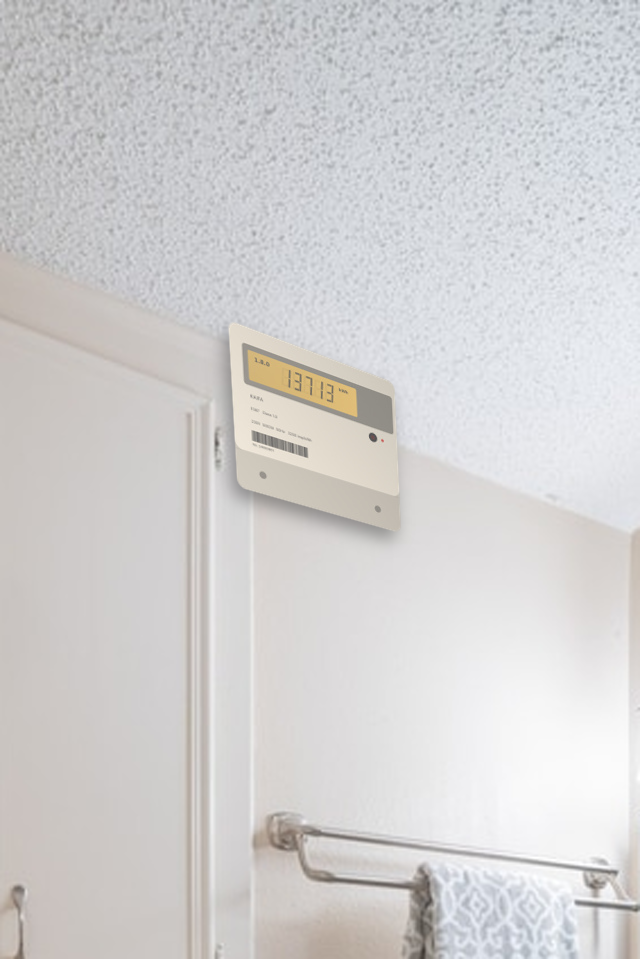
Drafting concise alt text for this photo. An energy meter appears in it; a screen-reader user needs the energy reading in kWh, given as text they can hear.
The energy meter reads 13713 kWh
